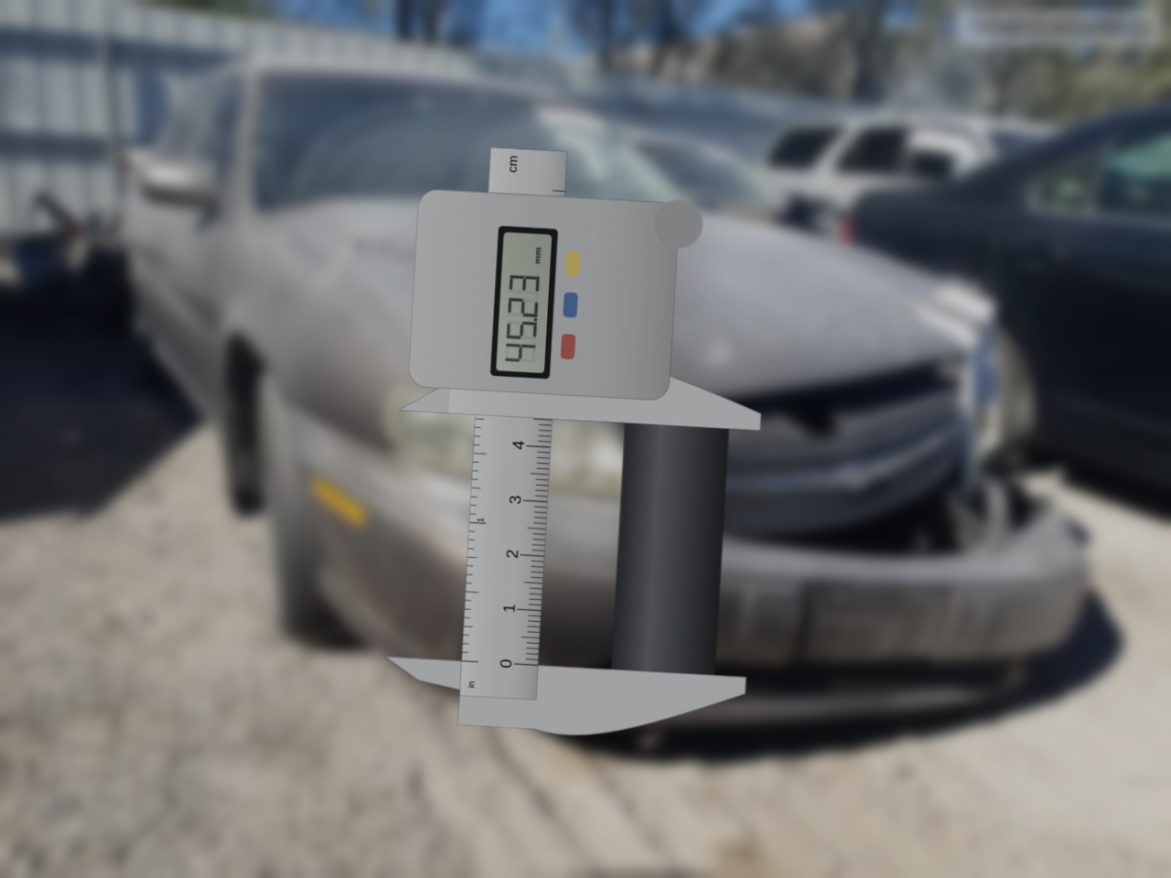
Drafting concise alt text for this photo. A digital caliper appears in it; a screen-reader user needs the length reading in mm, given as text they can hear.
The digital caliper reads 45.23 mm
